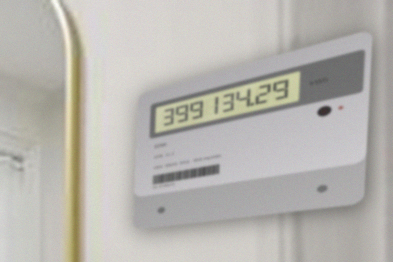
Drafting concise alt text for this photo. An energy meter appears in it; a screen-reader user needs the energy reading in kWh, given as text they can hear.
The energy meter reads 399134.29 kWh
